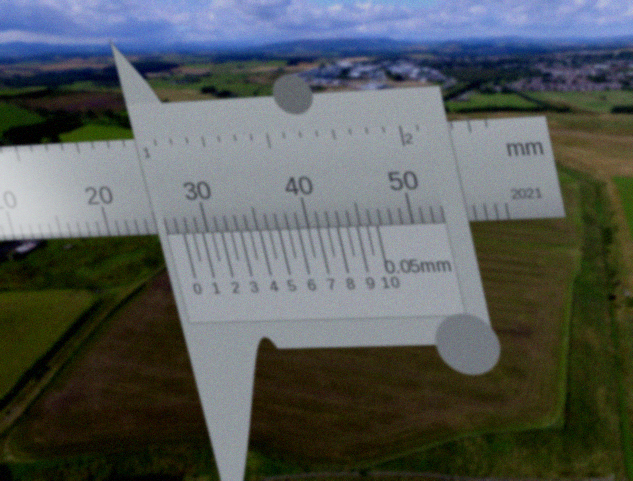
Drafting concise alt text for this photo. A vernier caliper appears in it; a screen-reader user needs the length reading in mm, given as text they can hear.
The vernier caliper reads 27.6 mm
